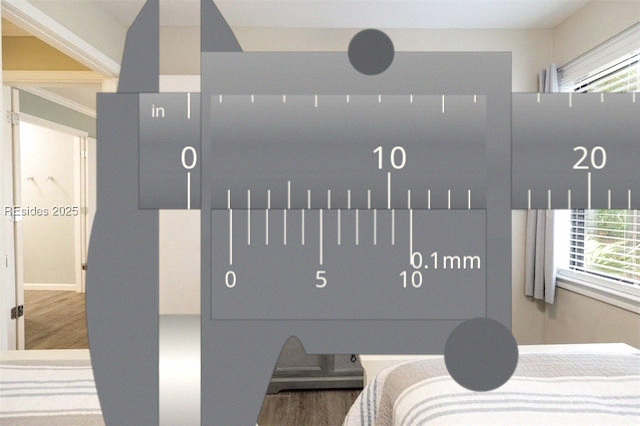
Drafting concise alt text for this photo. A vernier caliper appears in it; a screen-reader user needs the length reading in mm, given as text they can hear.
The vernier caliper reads 2.1 mm
